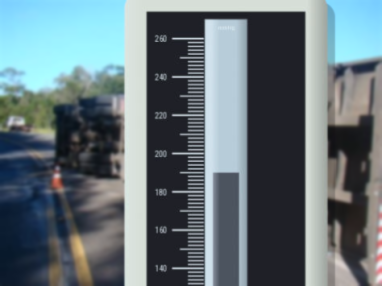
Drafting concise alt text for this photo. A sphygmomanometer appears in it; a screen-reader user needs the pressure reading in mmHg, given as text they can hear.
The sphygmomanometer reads 190 mmHg
